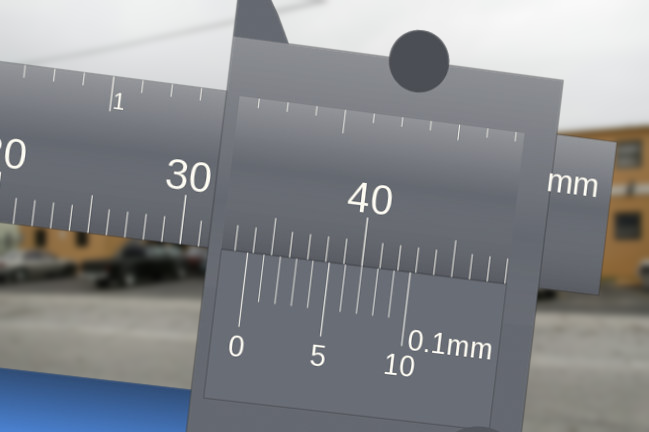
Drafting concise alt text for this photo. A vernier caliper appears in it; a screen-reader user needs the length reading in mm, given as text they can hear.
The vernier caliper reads 33.7 mm
